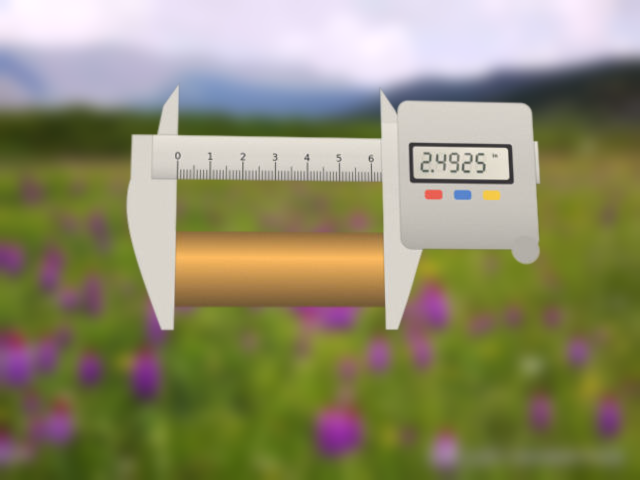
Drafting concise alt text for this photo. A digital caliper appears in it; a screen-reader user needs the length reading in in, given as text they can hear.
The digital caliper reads 2.4925 in
